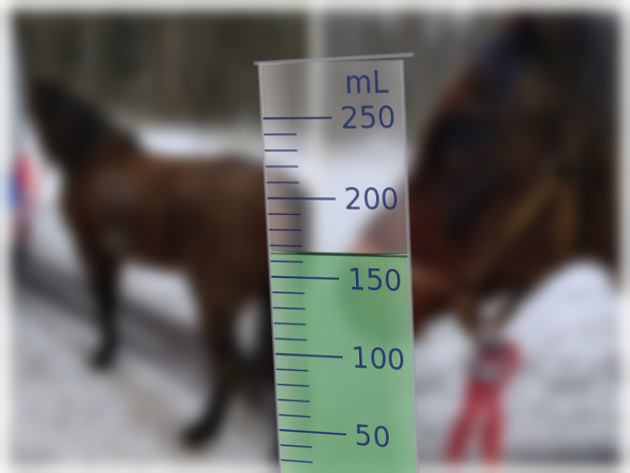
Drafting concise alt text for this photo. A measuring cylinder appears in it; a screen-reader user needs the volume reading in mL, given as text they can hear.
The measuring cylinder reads 165 mL
